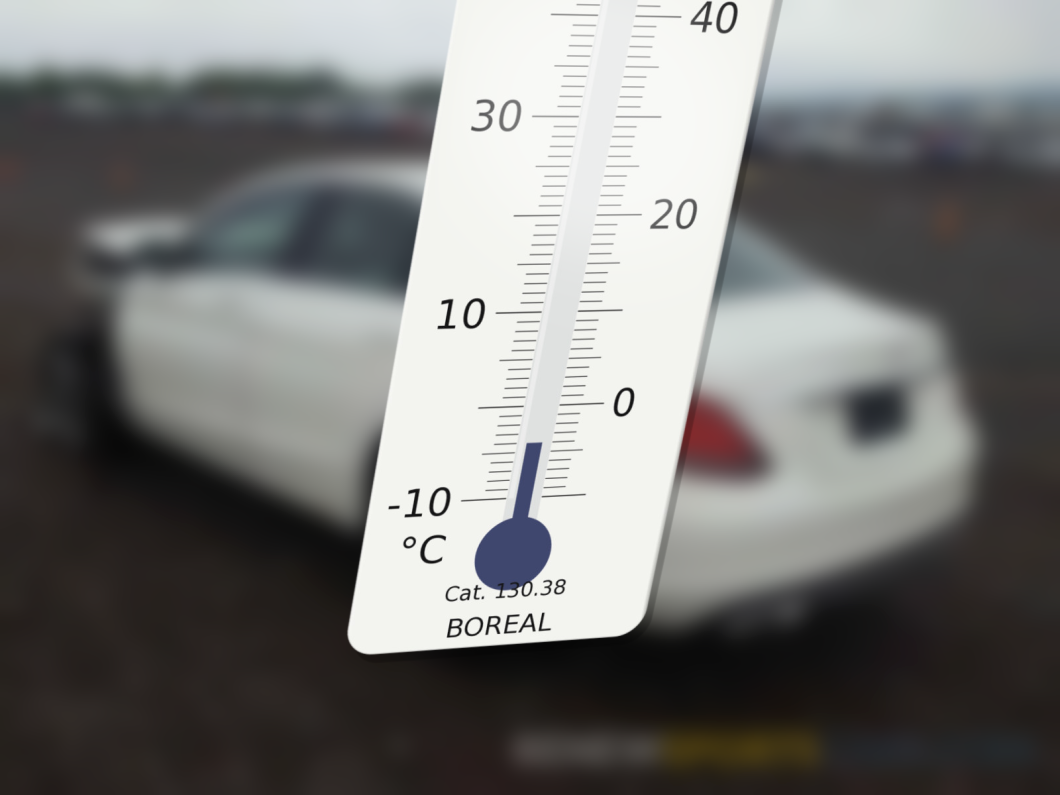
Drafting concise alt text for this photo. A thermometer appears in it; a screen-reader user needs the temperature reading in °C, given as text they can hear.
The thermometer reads -4 °C
